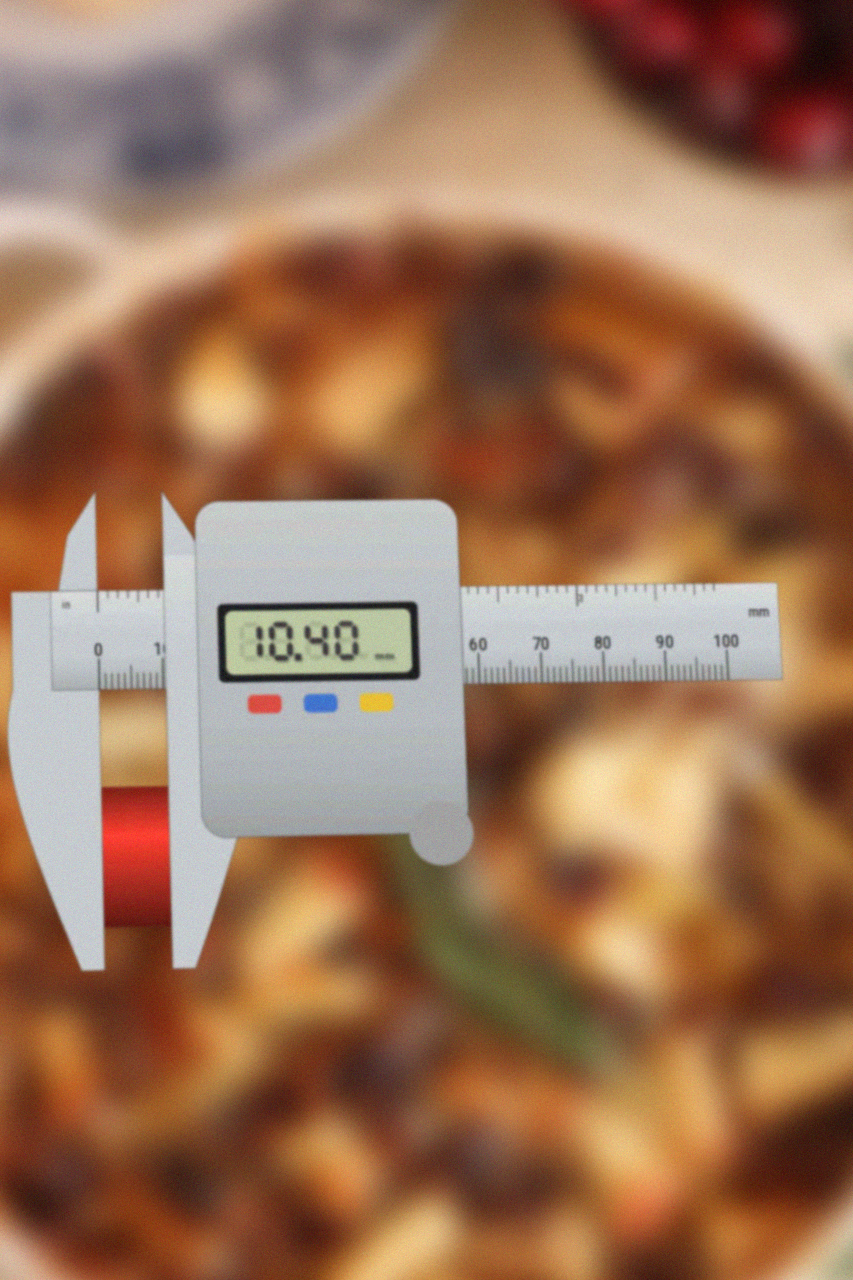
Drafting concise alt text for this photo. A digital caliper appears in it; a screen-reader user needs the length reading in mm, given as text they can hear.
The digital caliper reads 10.40 mm
